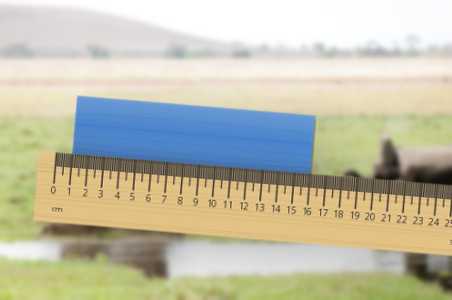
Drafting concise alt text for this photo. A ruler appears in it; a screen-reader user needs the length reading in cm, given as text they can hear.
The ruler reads 15 cm
